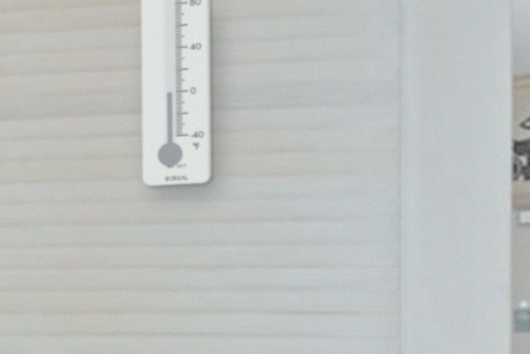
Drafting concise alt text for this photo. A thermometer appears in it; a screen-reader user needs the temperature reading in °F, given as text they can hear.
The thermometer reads 0 °F
